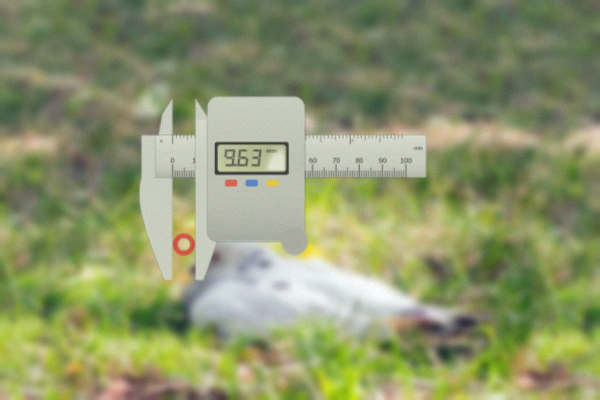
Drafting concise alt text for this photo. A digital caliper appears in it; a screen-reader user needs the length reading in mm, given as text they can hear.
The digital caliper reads 9.63 mm
